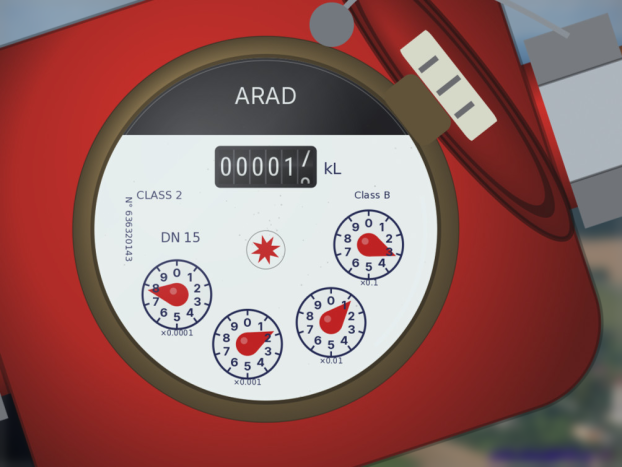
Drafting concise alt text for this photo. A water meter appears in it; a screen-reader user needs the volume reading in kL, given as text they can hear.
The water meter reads 17.3117 kL
